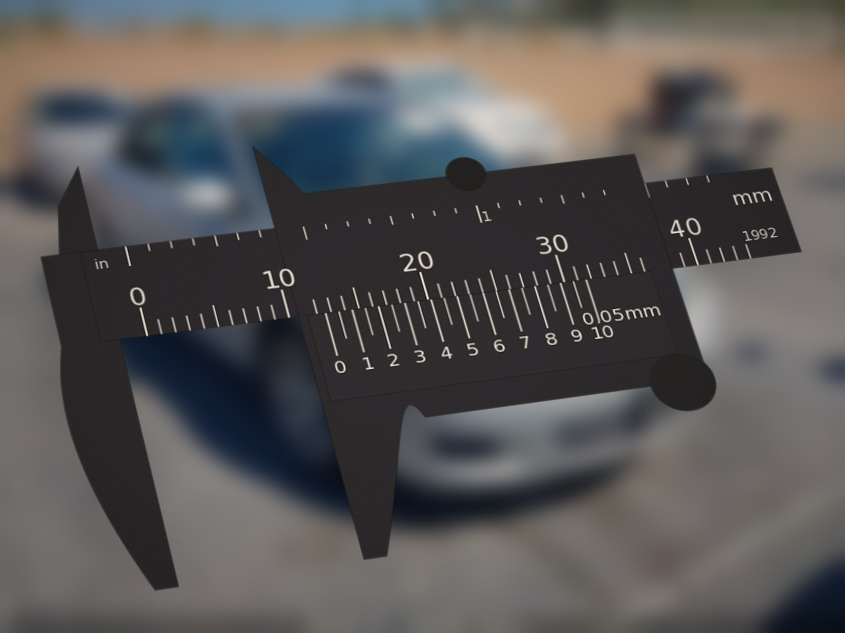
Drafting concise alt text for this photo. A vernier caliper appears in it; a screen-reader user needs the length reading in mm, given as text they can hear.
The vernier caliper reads 12.6 mm
